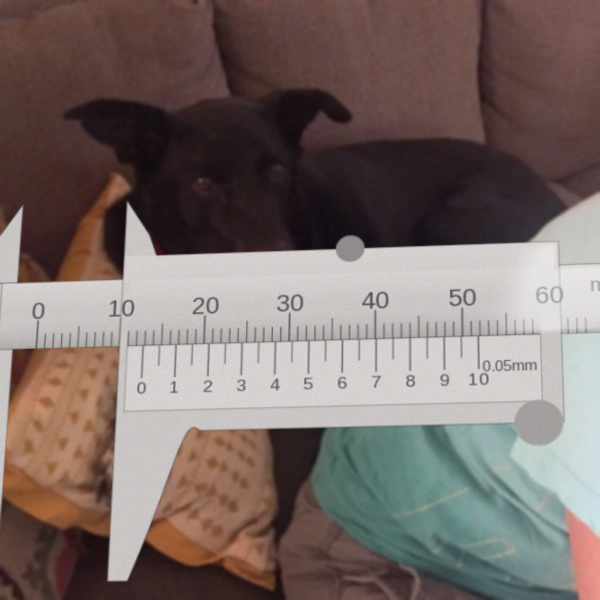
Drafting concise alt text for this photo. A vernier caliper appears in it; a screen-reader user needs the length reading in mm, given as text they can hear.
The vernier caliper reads 12.8 mm
